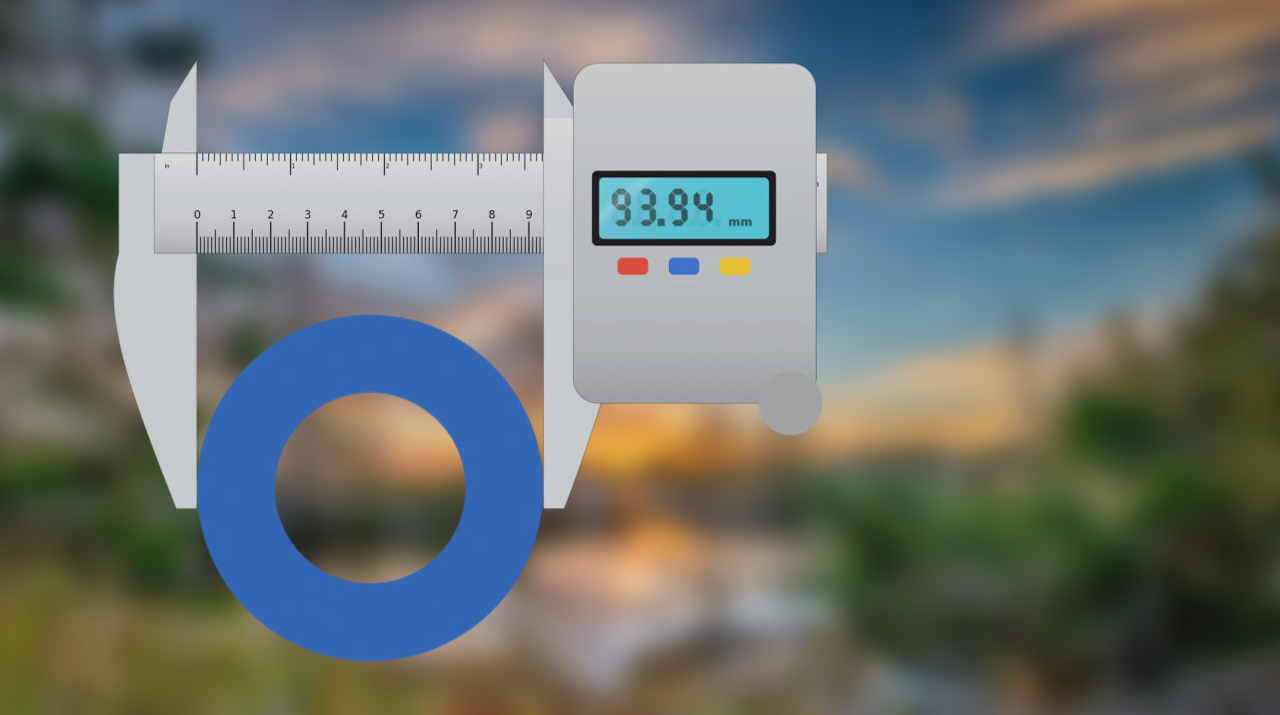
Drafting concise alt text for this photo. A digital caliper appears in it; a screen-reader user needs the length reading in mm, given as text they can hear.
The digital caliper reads 93.94 mm
